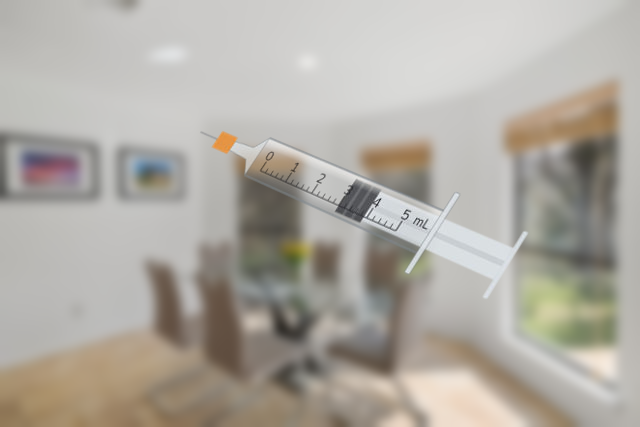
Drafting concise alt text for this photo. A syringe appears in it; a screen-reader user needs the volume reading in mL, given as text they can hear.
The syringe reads 3 mL
